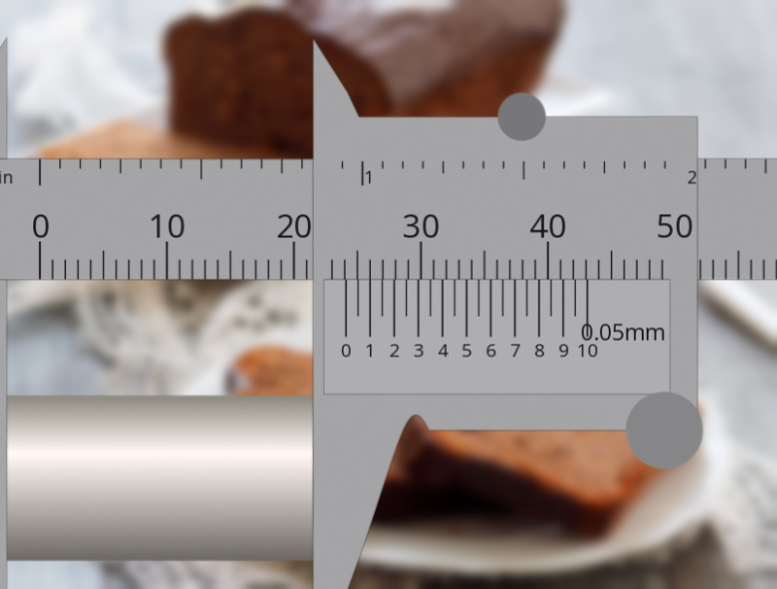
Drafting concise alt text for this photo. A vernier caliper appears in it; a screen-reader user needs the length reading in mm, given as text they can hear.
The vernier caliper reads 24.1 mm
